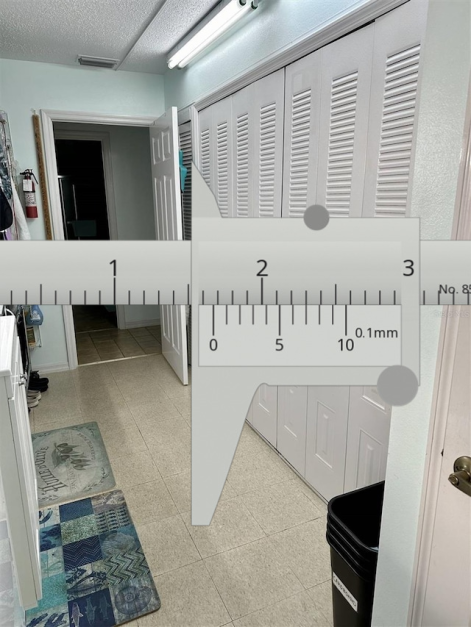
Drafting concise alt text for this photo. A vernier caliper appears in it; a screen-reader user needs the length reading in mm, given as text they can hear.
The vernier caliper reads 16.7 mm
